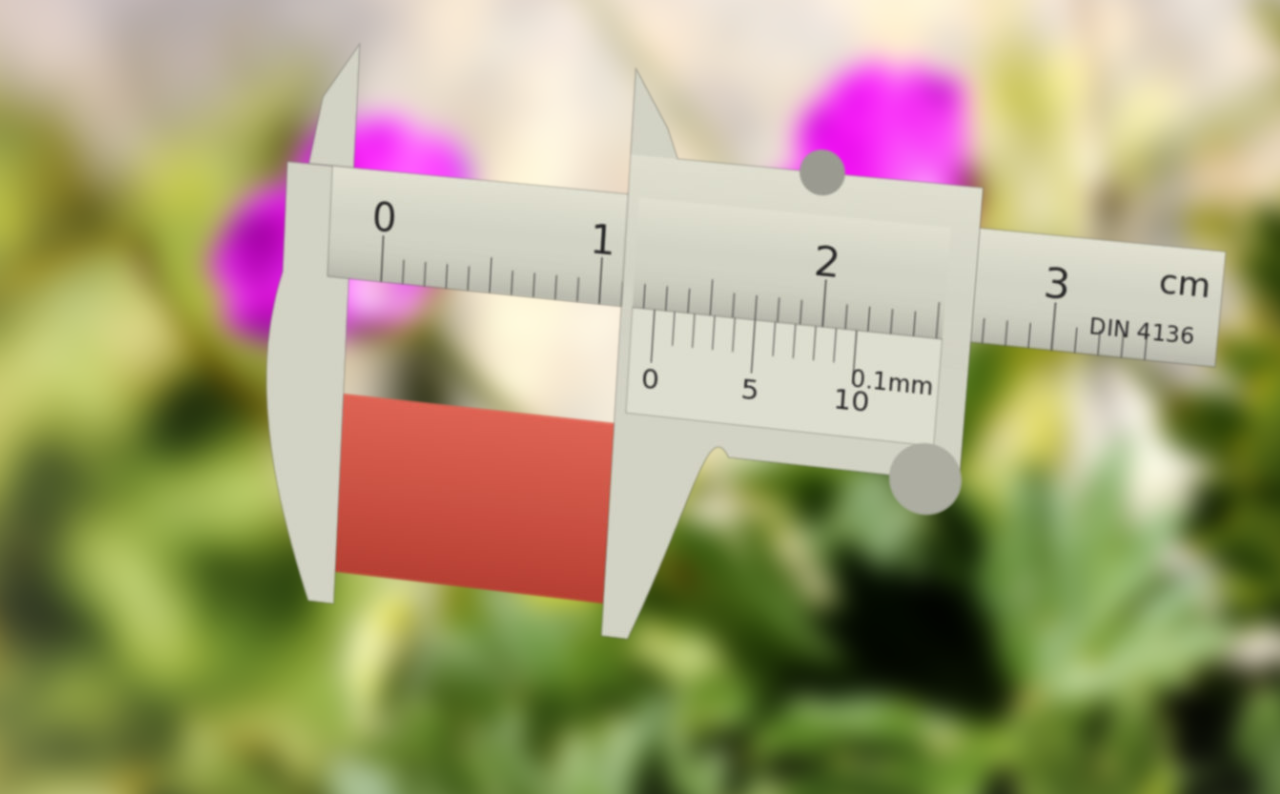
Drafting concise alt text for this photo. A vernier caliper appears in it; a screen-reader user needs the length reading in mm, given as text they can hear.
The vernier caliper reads 12.5 mm
